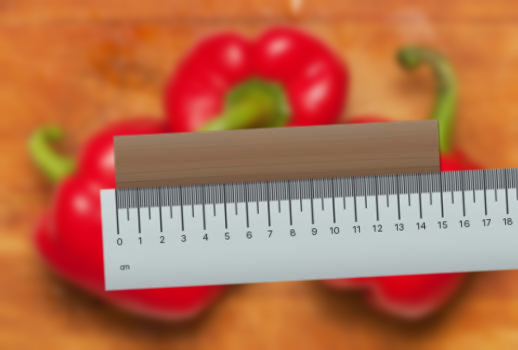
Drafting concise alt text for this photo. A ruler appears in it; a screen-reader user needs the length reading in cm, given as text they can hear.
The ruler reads 15 cm
